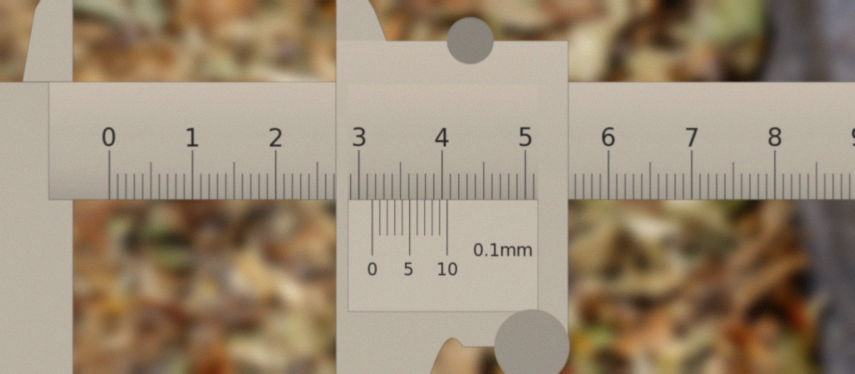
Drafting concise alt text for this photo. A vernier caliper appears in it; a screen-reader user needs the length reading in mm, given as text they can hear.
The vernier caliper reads 31.6 mm
